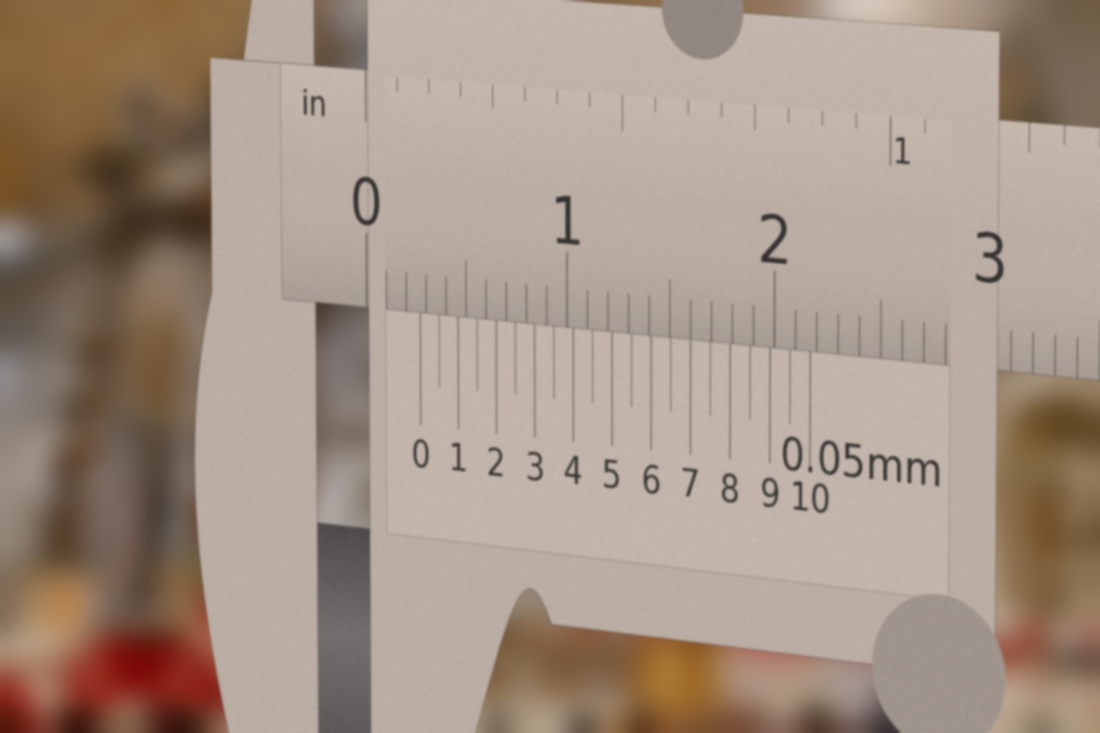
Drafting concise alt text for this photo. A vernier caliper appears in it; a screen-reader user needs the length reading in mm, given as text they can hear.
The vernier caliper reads 2.7 mm
